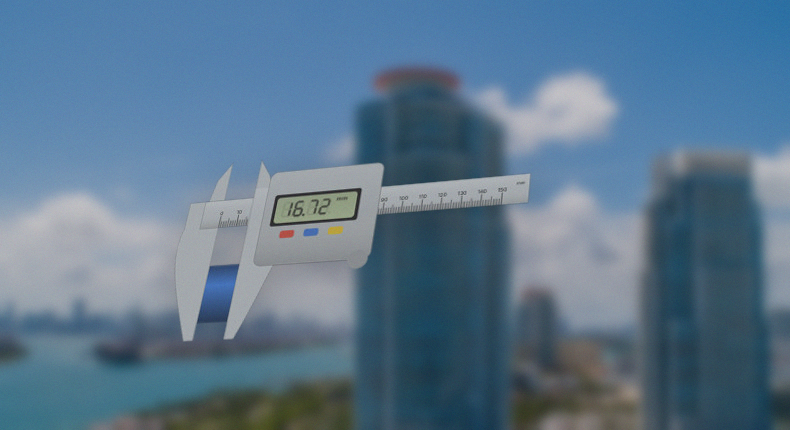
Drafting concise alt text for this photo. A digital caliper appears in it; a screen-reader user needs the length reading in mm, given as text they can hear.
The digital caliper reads 16.72 mm
